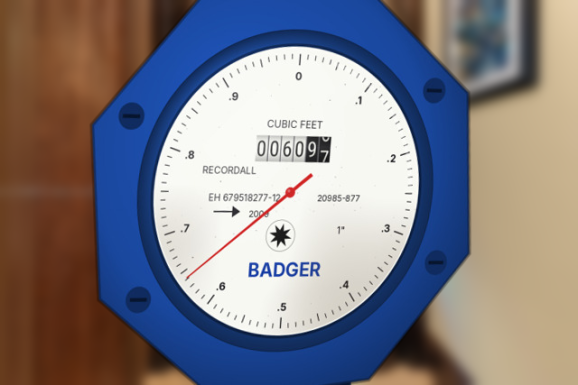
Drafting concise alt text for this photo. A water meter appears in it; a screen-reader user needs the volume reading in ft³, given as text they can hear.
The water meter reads 6096.64 ft³
